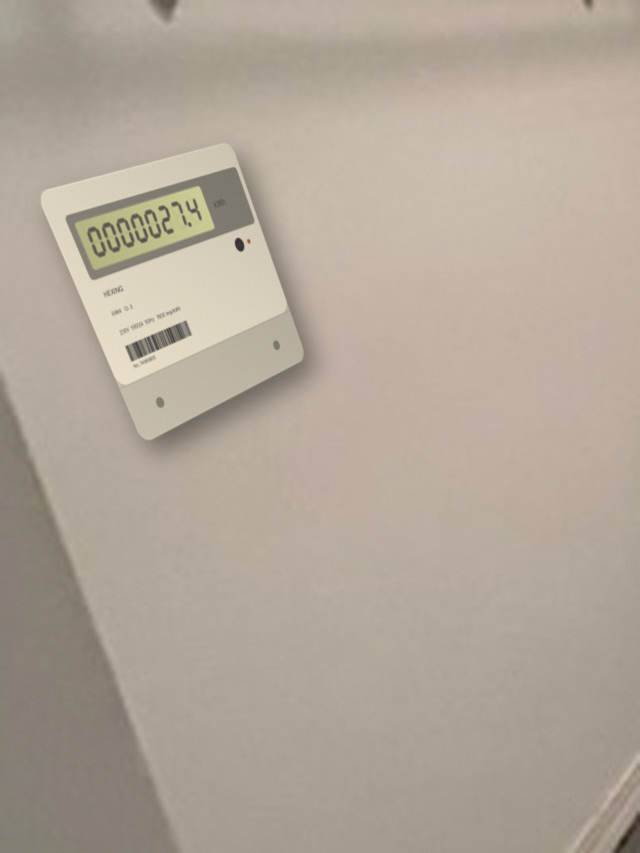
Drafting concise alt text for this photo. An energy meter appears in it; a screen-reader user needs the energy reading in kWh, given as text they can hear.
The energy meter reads 27.4 kWh
